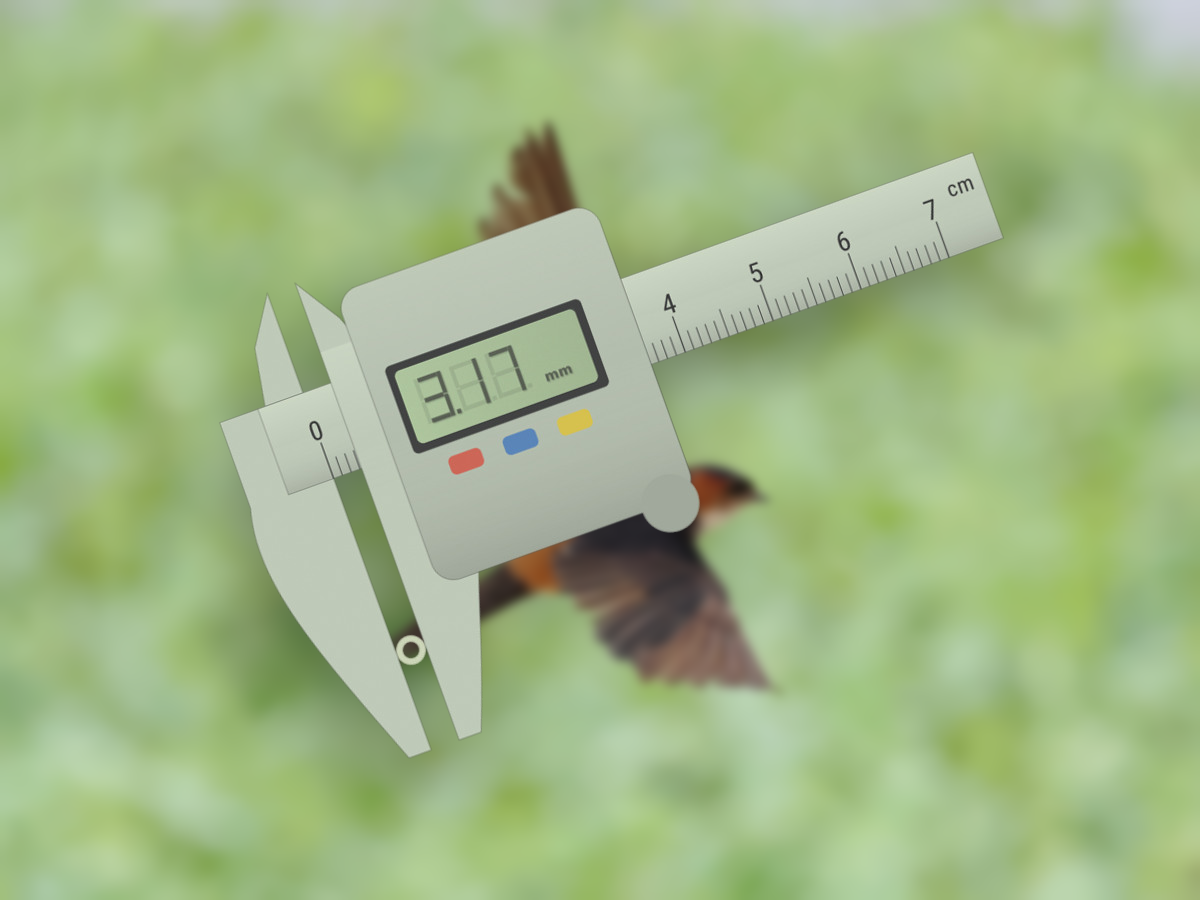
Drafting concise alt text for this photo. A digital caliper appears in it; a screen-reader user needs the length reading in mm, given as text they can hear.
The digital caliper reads 3.17 mm
